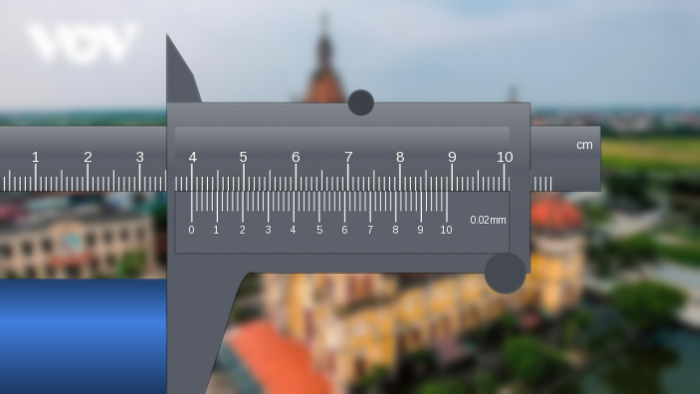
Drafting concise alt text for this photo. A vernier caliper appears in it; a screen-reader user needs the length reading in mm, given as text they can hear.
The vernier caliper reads 40.0 mm
